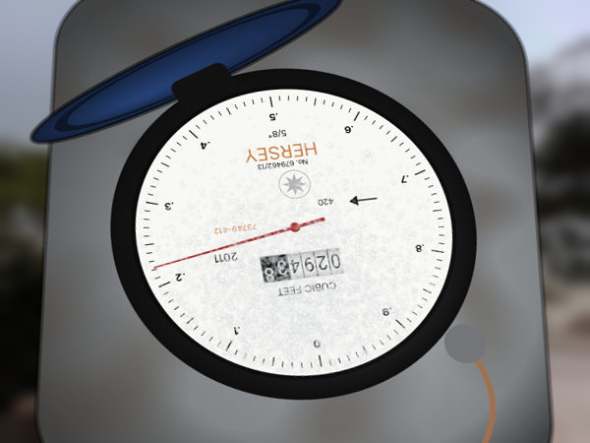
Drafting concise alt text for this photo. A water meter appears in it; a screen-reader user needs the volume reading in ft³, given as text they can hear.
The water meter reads 29438.22 ft³
